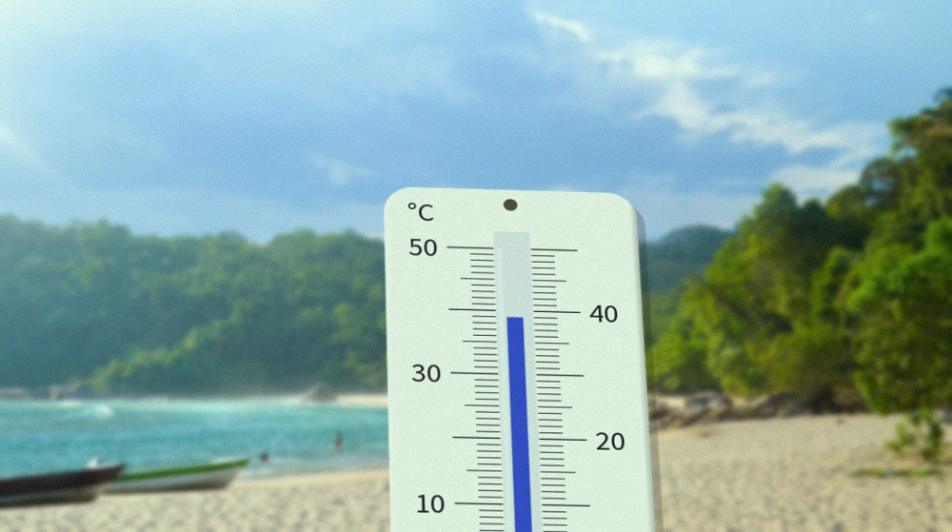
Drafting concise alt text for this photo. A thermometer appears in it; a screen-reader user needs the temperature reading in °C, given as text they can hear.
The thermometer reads 39 °C
